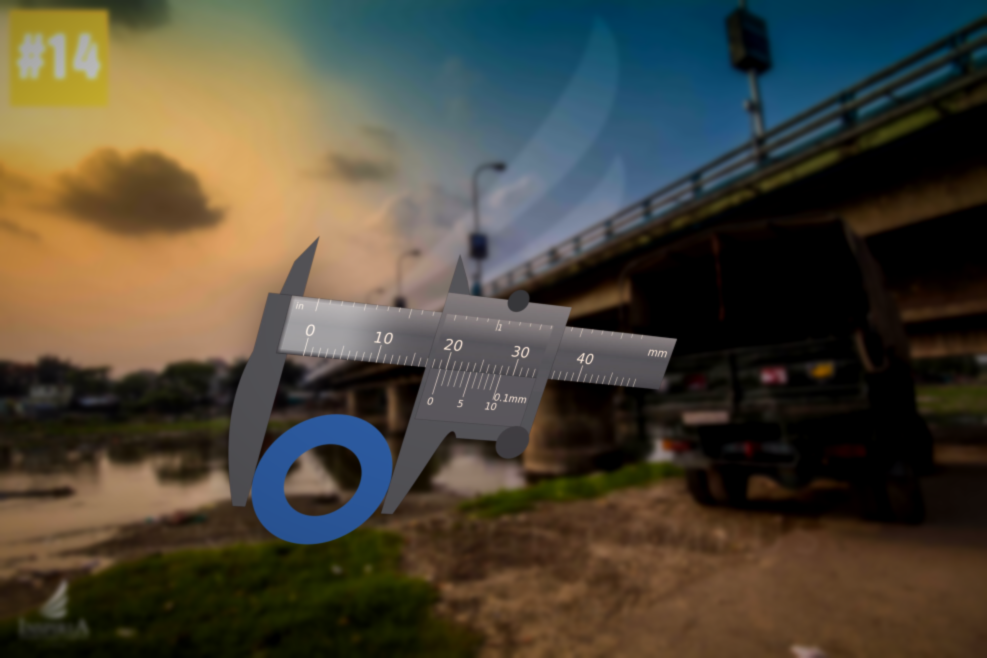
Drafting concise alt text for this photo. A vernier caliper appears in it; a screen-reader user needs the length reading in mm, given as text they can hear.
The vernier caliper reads 19.2 mm
